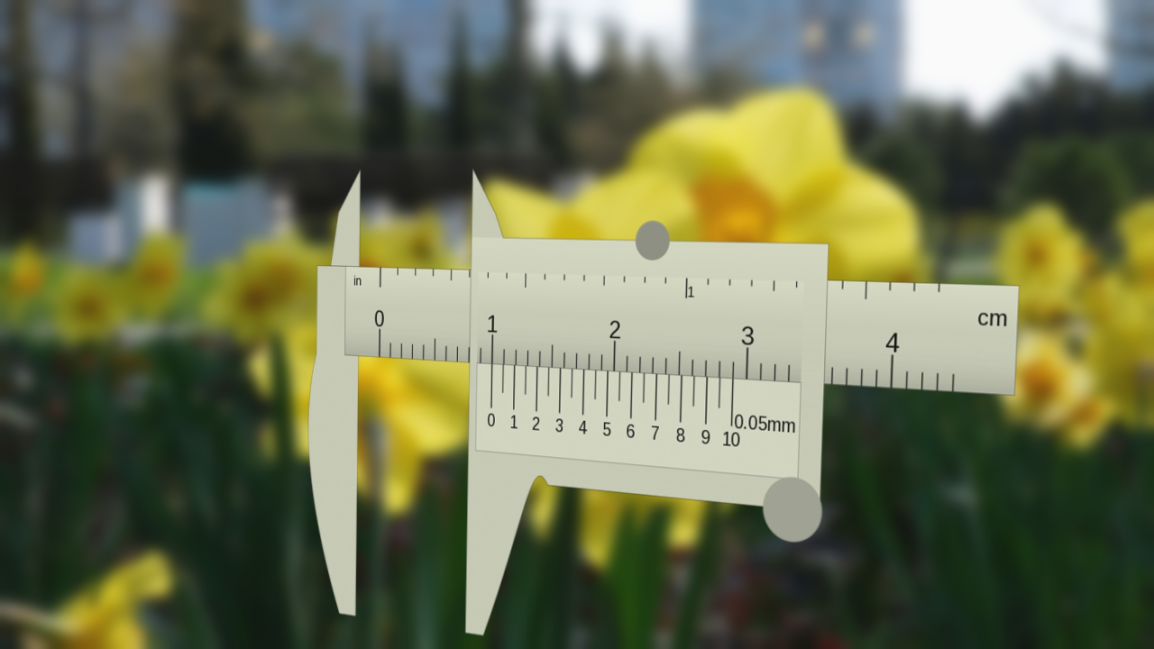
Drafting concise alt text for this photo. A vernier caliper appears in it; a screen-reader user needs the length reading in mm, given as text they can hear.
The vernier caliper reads 10.0 mm
